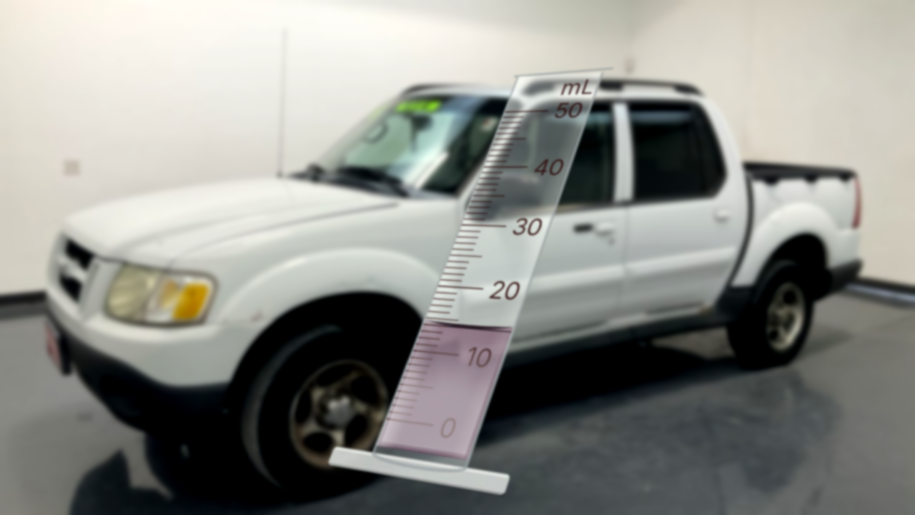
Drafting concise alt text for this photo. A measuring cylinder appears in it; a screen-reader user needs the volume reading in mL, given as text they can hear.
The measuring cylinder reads 14 mL
